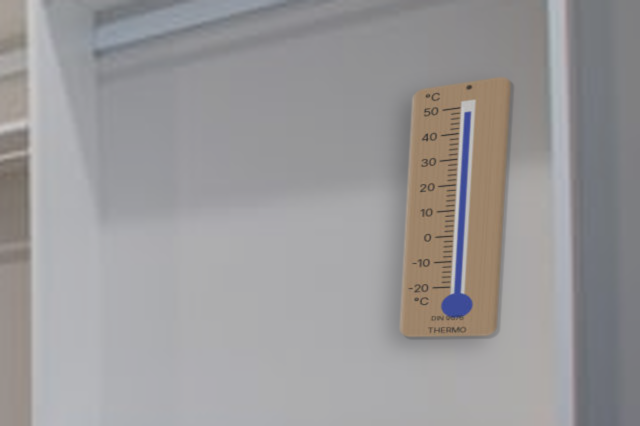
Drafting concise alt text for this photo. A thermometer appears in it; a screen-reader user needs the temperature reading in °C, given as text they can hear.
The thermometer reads 48 °C
